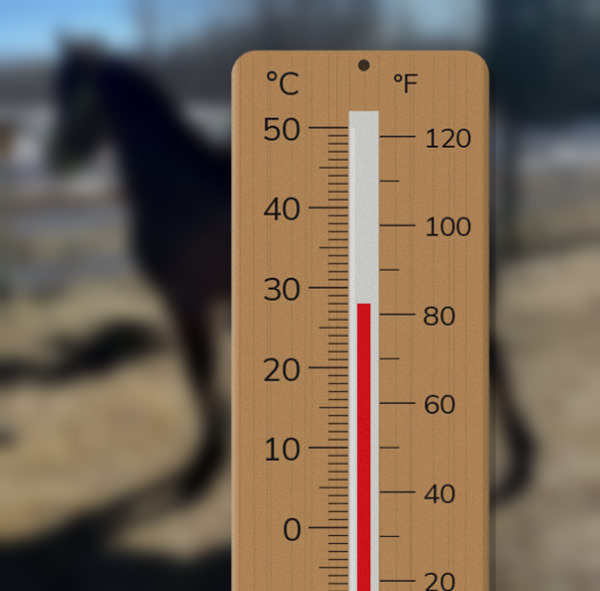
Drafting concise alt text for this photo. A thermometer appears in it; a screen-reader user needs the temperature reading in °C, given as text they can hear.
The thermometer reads 28 °C
